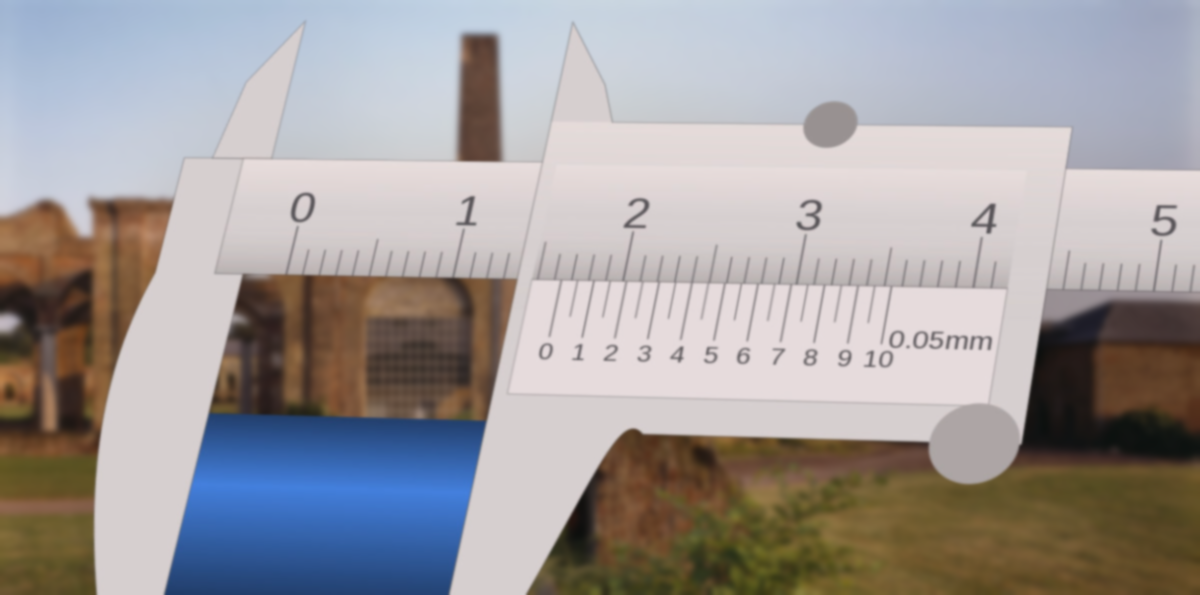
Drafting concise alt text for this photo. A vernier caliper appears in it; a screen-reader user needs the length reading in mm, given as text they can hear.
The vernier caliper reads 16.4 mm
